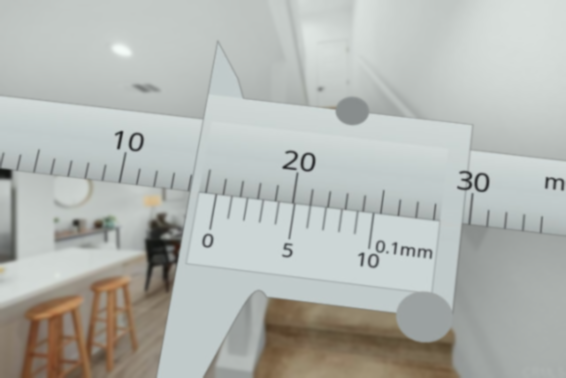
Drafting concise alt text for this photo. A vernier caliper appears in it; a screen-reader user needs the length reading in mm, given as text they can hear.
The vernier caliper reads 15.6 mm
